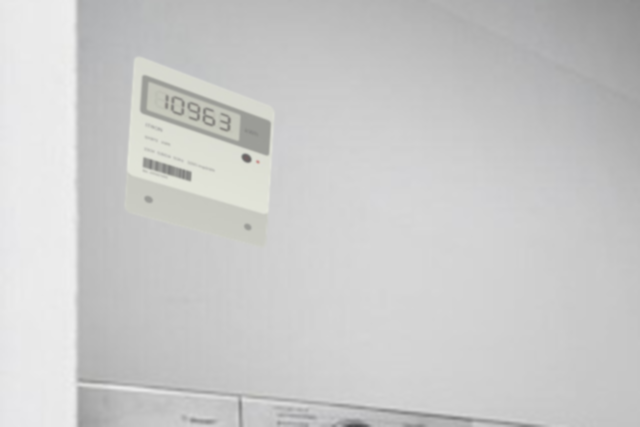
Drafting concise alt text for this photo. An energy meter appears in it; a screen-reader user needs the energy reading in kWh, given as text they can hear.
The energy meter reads 10963 kWh
